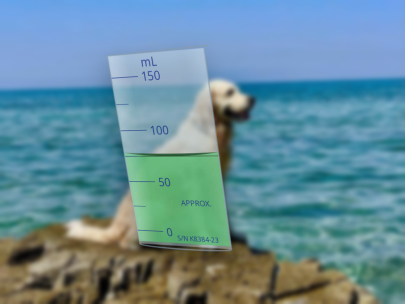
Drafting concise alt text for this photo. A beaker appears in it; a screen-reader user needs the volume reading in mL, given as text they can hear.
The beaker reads 75 mL
